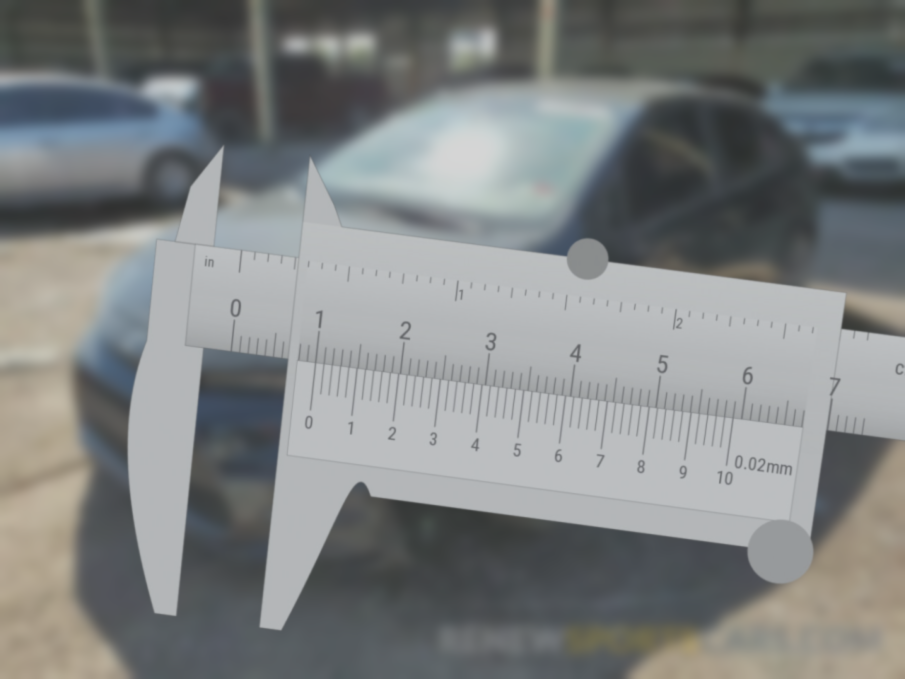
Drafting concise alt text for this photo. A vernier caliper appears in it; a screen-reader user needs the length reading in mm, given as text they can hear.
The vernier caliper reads 10.0 mm
